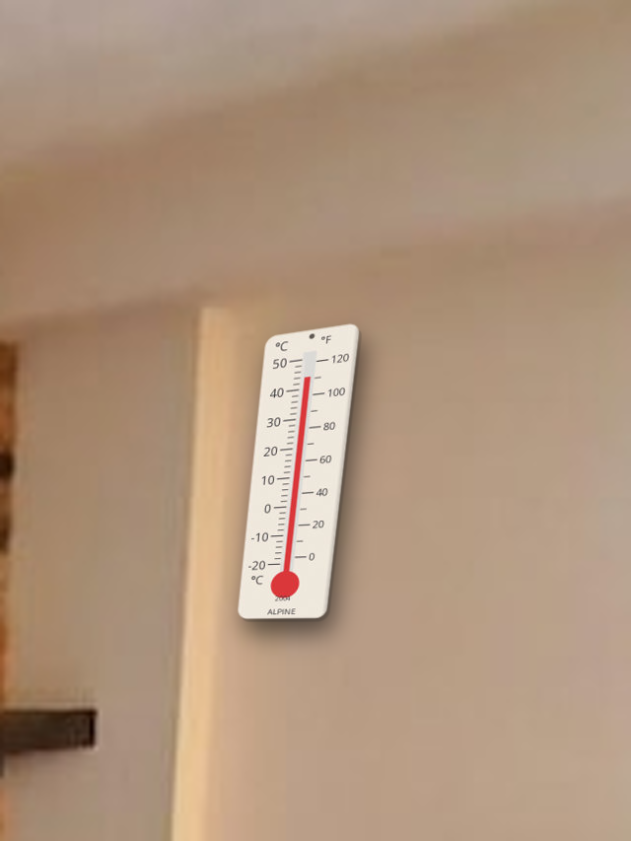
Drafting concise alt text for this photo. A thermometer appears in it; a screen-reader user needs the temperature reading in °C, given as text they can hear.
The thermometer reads 44 °C
